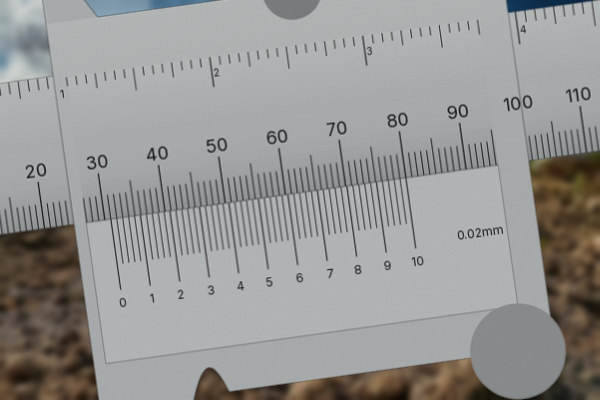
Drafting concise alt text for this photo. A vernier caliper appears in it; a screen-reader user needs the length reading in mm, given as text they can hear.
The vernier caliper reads 31.0 mm
